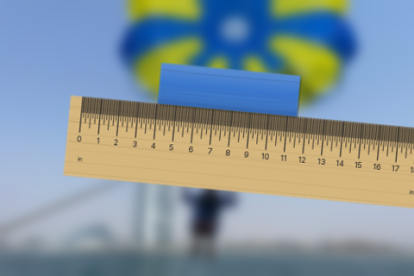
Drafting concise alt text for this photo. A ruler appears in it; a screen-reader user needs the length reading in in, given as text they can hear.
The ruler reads 7.5 in
